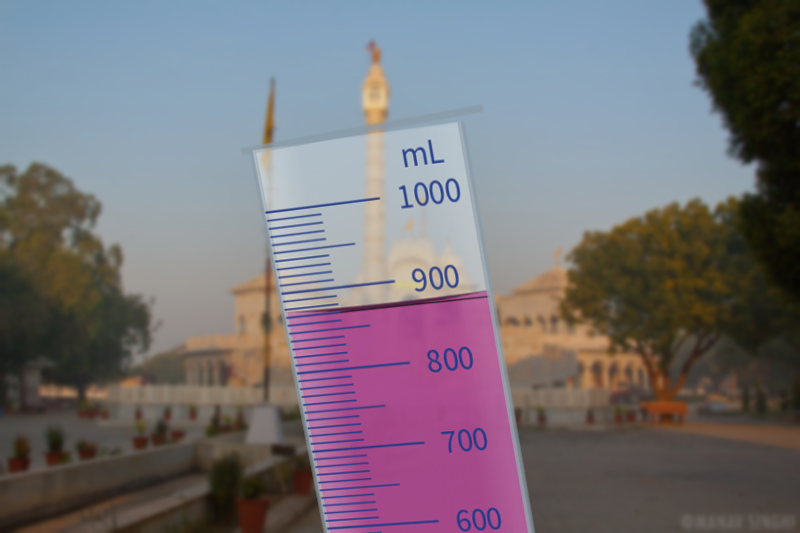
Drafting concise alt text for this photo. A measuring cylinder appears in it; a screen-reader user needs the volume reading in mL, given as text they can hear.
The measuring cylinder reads 870 mL
